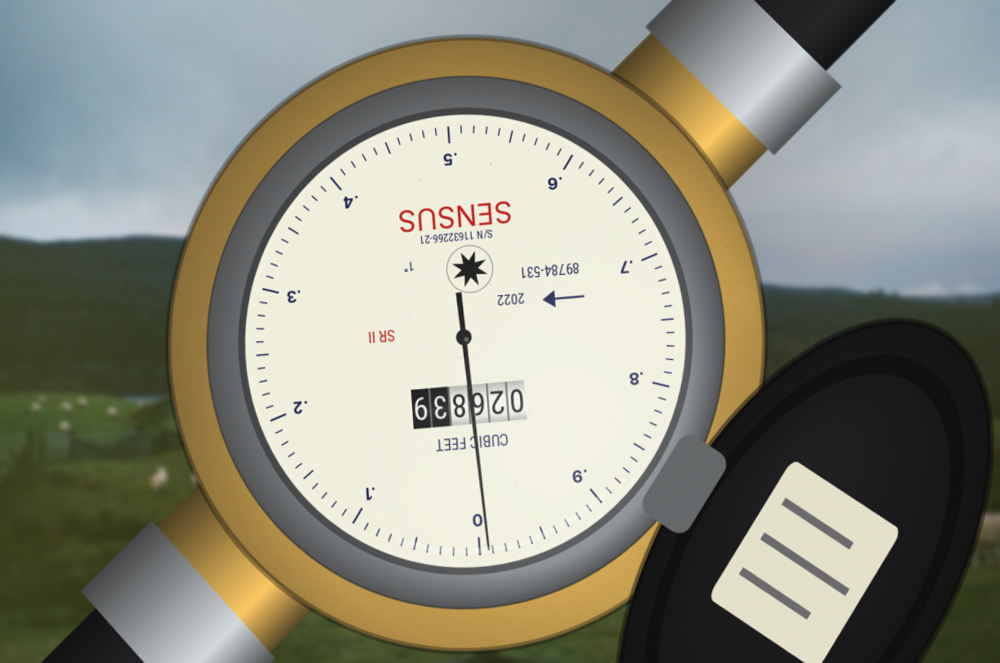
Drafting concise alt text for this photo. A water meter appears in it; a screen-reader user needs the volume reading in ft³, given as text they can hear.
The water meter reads 26838.99 ft³
